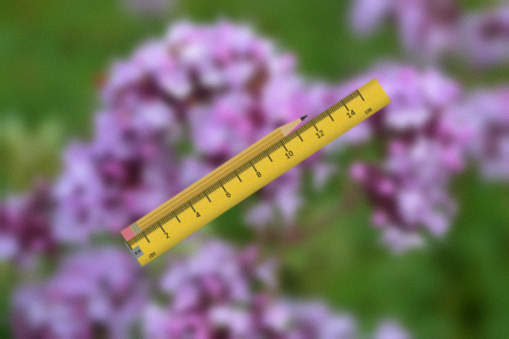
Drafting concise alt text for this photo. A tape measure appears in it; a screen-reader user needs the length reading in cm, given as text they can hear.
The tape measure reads 12 cm
